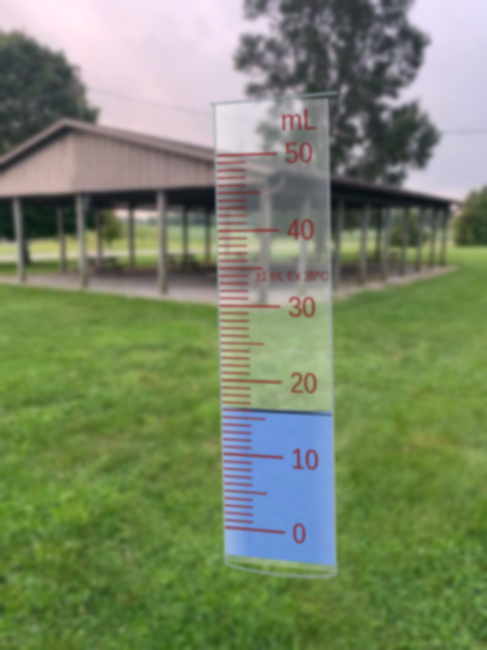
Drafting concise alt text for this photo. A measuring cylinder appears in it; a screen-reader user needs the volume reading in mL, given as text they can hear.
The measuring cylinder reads 16 mL
